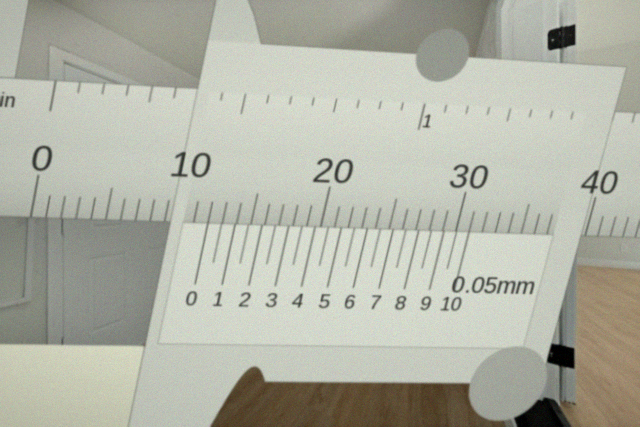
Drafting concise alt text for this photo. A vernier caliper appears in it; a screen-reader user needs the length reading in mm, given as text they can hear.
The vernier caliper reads 12.0 mm
